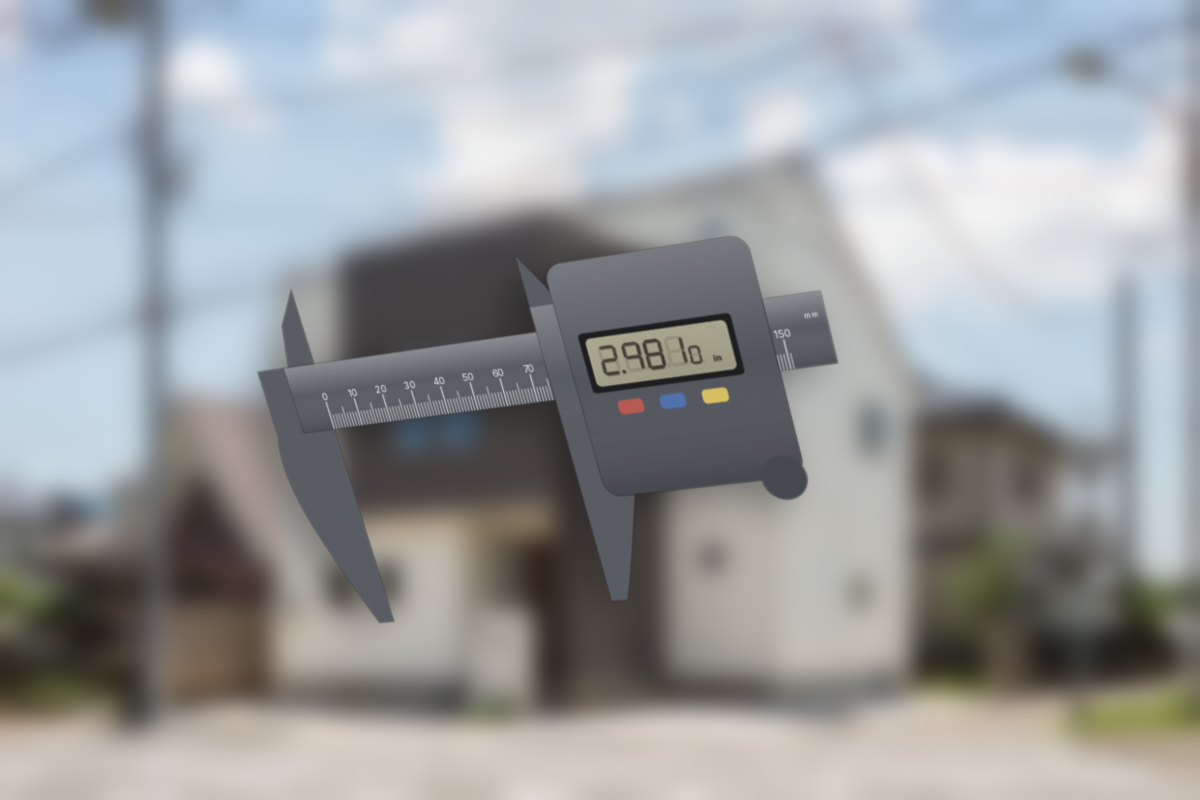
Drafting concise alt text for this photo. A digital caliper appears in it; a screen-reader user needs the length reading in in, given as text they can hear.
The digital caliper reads 2.9810 in
